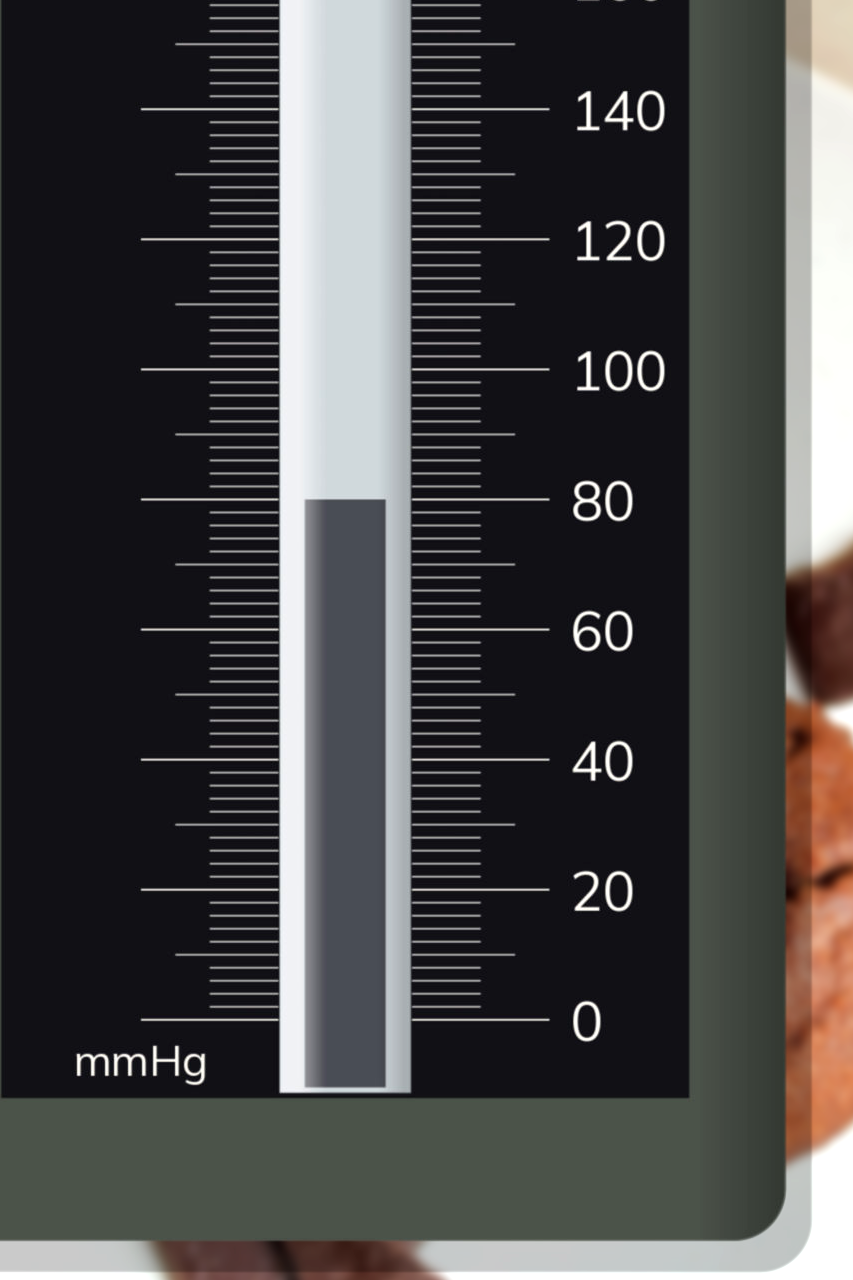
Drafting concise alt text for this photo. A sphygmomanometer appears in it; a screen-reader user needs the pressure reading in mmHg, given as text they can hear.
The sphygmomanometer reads 80 mmHg
